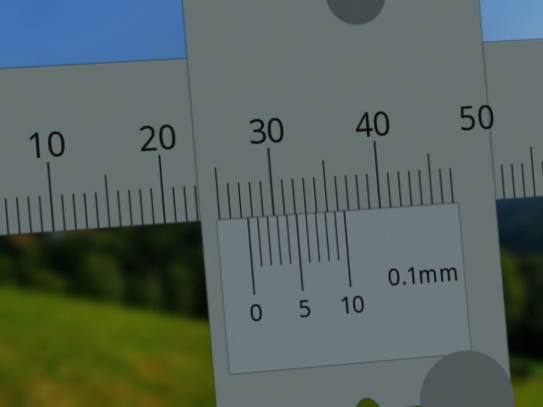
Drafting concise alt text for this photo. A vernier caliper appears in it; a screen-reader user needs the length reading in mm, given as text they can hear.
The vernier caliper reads 27.6 mm
